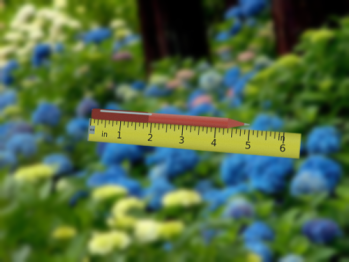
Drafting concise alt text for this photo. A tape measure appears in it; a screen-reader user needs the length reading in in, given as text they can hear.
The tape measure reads 5 in
